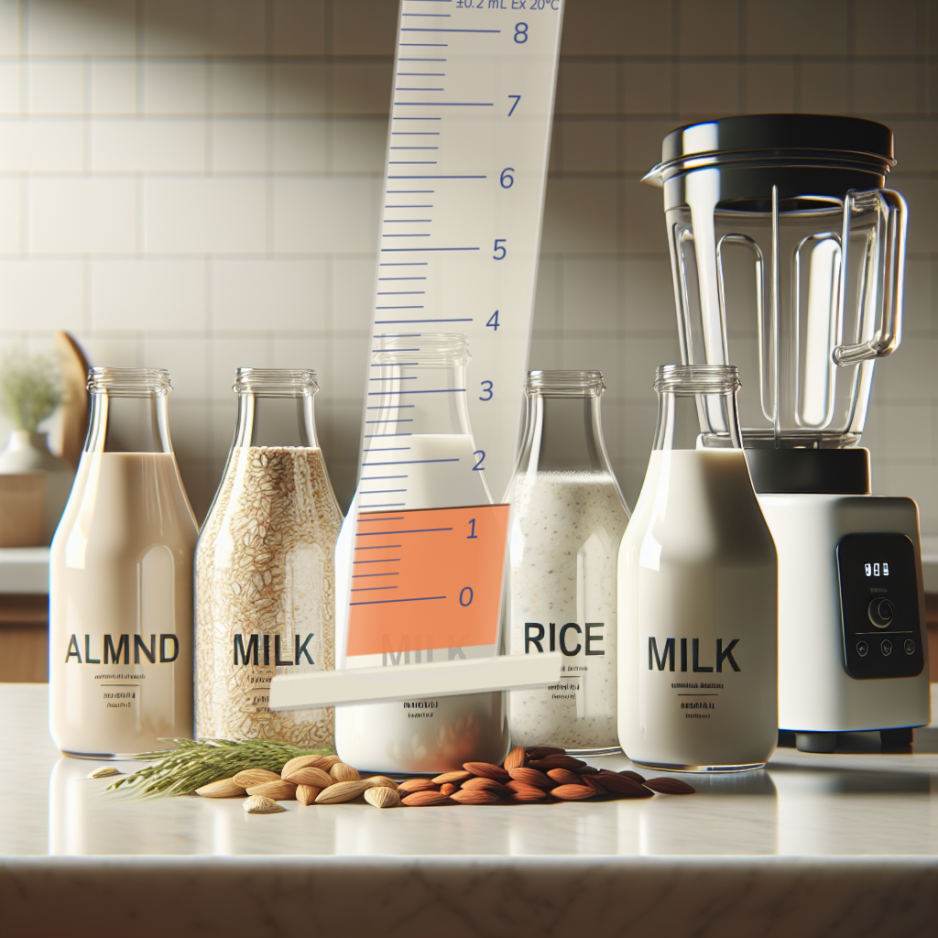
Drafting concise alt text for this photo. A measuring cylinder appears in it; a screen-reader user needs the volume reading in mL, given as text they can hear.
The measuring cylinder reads 1.3 mL
